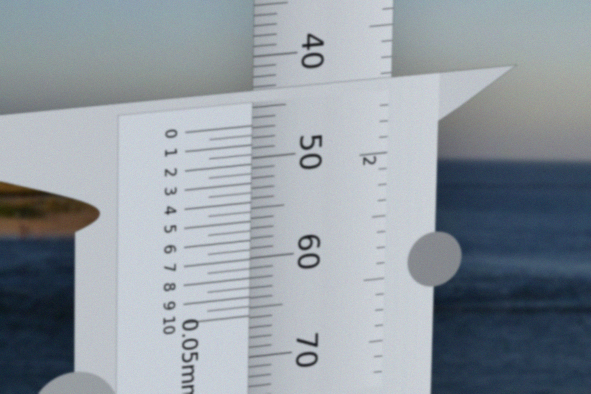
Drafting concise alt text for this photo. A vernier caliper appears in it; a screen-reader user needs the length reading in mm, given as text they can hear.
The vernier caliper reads 46.8 mm
